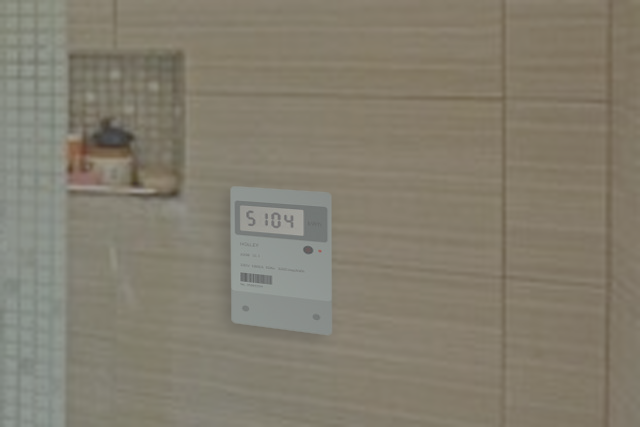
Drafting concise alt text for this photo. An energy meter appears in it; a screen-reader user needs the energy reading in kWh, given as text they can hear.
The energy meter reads 5104 kWh
